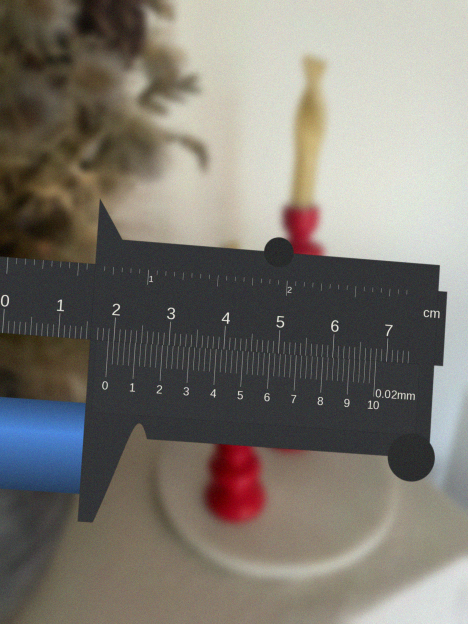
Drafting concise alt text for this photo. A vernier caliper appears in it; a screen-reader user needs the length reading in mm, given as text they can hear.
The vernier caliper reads 19.0 mm
